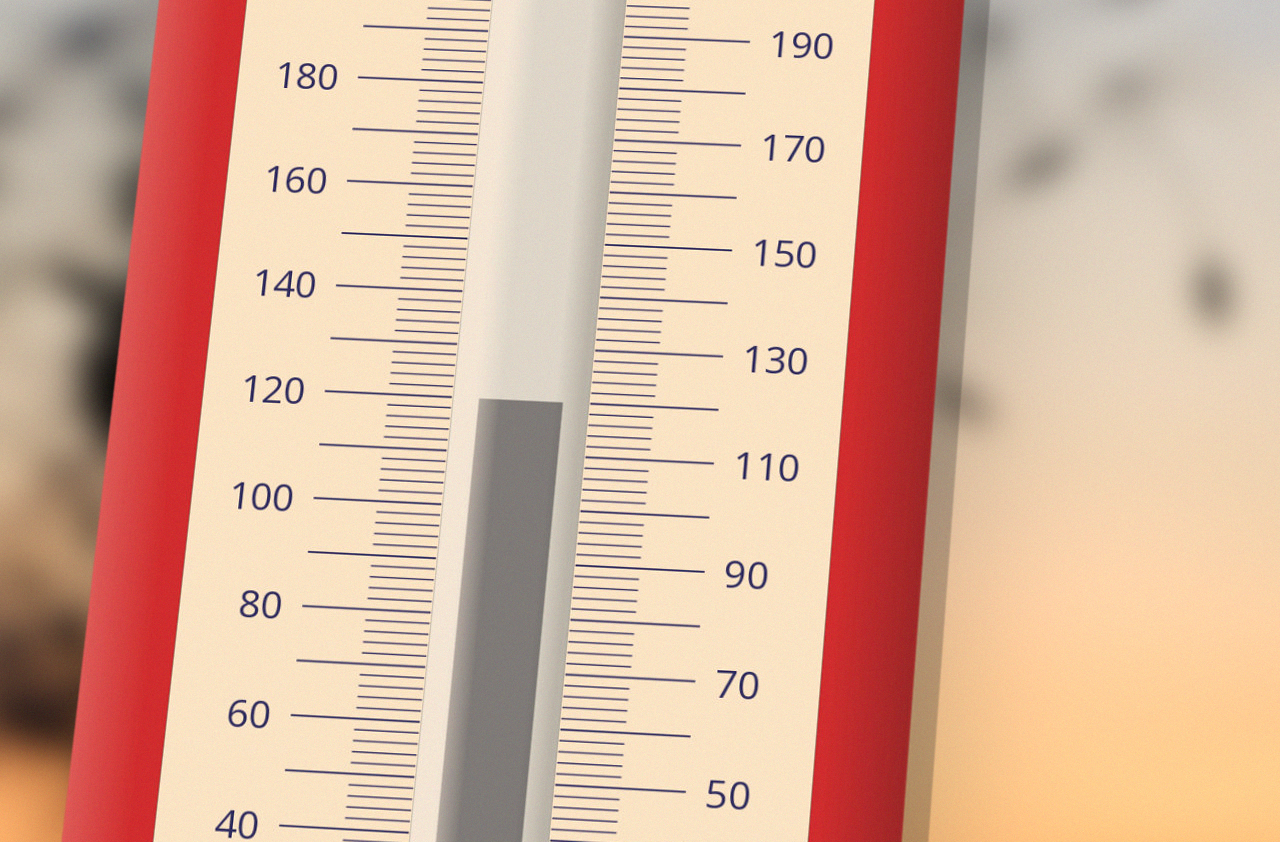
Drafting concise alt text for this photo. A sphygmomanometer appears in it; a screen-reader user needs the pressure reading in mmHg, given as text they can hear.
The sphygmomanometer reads 120 mmHg
